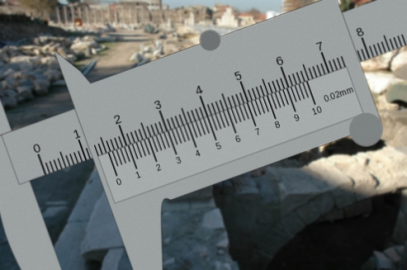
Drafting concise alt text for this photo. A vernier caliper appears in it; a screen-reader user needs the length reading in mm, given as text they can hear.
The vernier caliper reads 15.5 mm
